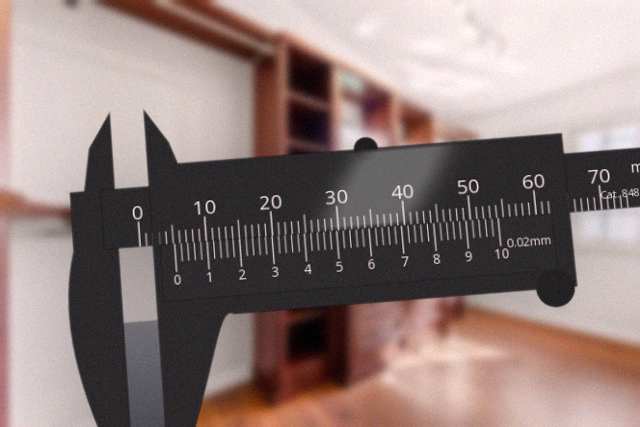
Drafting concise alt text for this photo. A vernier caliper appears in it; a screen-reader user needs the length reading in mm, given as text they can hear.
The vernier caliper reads 5.2 mm
